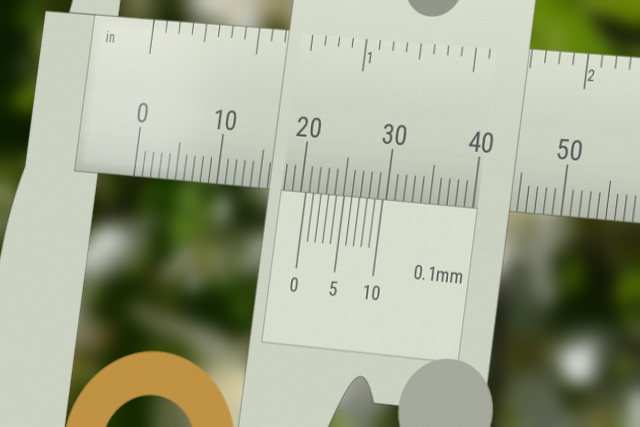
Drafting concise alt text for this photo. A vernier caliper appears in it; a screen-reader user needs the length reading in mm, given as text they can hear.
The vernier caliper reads 20.6 mm
